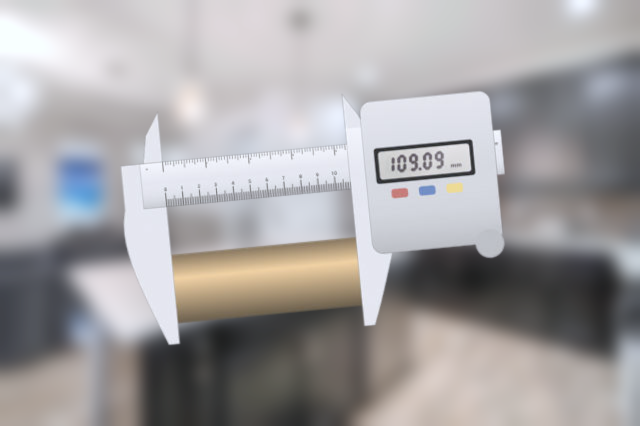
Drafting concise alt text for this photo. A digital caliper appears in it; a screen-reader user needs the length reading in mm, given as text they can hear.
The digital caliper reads 109.09 mm
